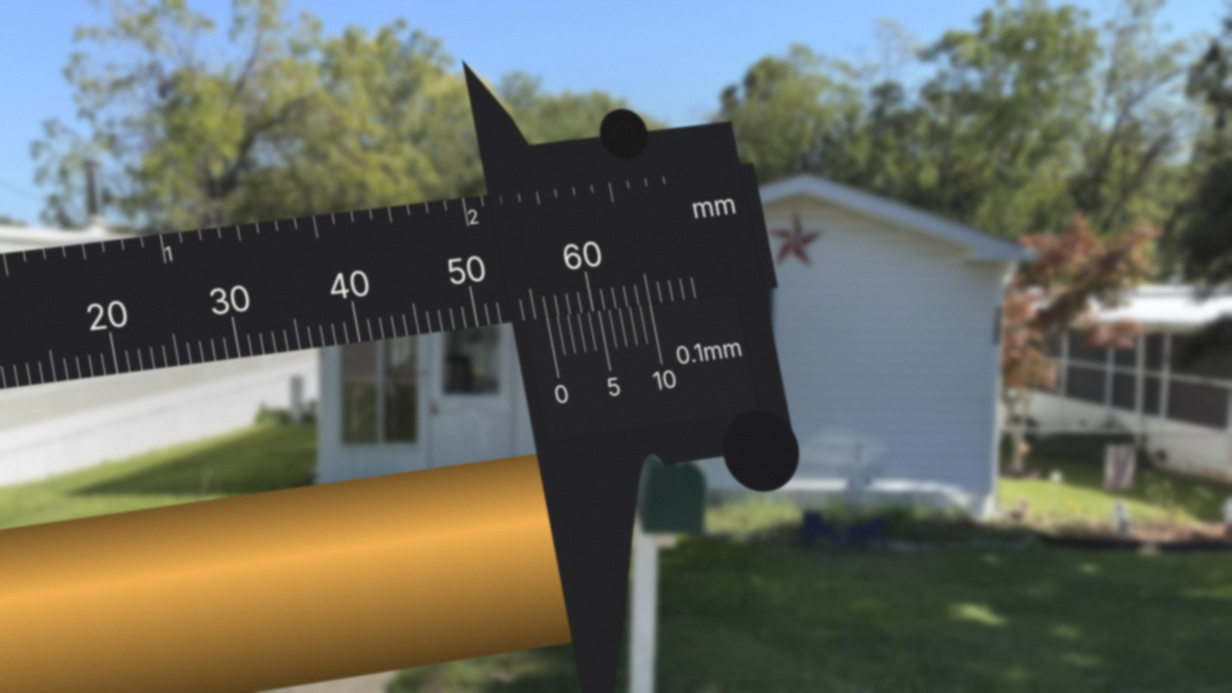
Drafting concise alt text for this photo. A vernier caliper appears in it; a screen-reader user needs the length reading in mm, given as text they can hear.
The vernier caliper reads 56.0 mm
